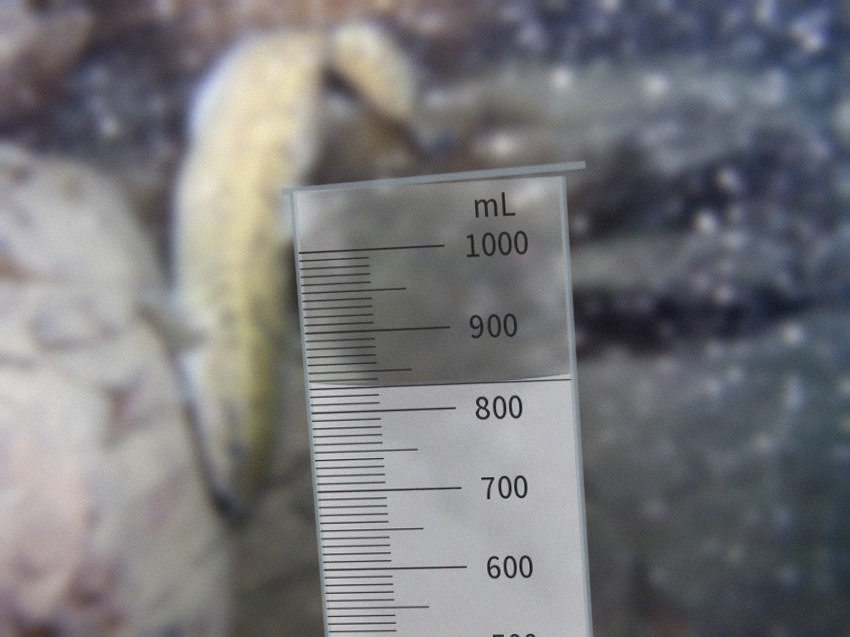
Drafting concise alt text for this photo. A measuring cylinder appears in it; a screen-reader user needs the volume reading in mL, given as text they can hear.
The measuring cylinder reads 830 mL
